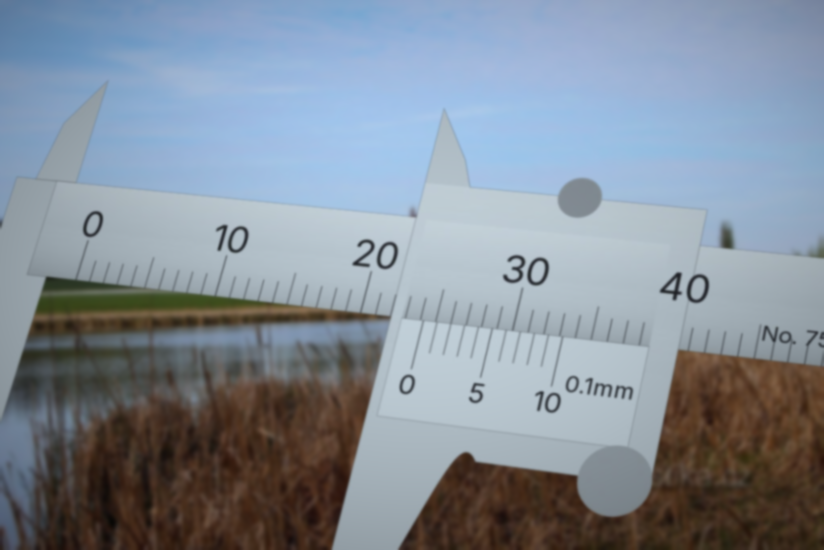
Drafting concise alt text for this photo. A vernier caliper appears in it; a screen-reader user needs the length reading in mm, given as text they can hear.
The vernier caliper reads 24.2 mm
